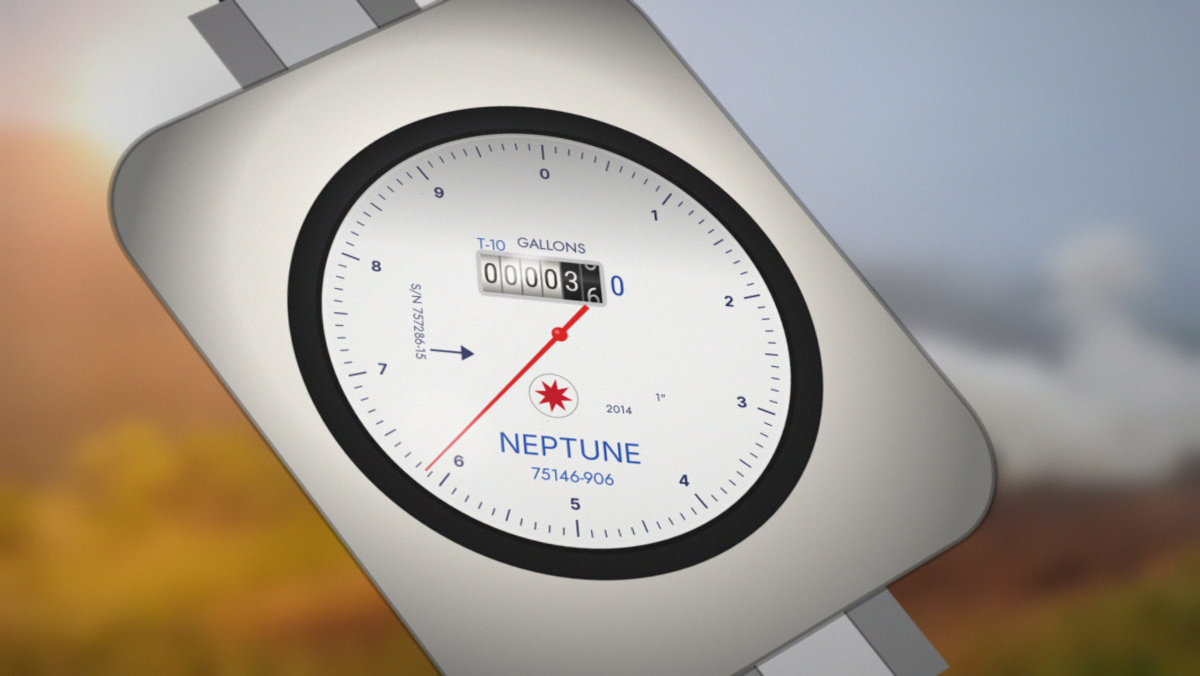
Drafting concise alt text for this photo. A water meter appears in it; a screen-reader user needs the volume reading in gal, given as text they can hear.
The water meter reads 356.1 gal
